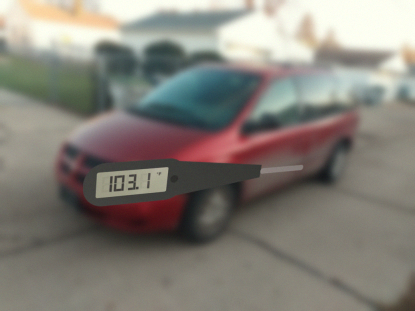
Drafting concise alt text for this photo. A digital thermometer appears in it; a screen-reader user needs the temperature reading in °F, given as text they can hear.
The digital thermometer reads 103.1 °F
